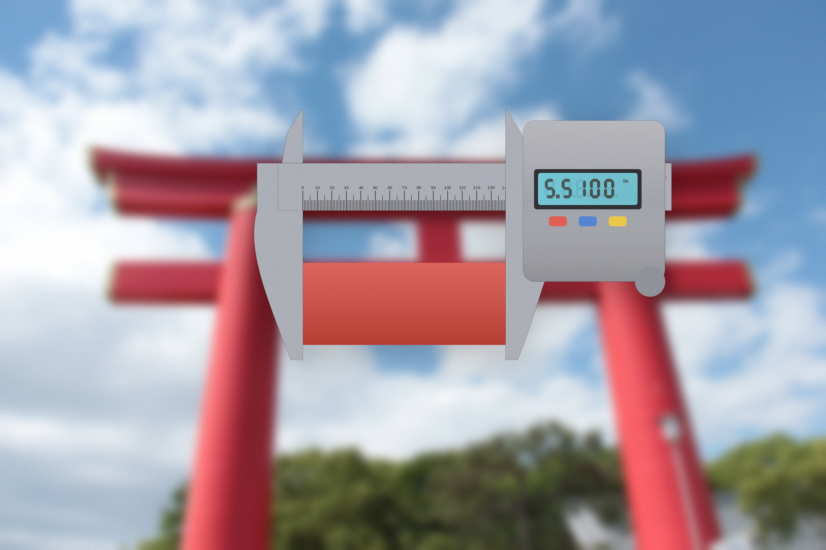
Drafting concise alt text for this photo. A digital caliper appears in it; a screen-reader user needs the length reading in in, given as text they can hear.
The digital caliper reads 5.5100 in
